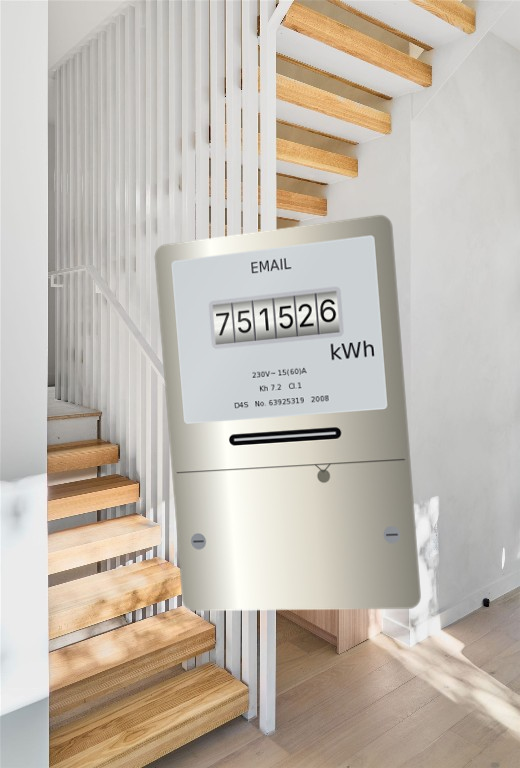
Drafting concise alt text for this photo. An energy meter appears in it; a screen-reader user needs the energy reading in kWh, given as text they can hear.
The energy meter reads 751526 kWh
